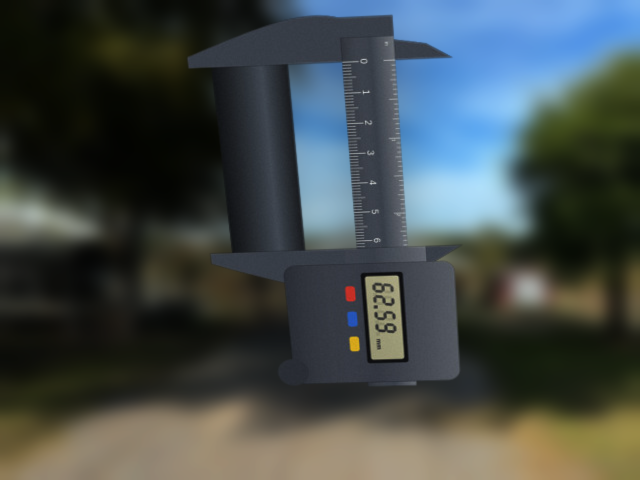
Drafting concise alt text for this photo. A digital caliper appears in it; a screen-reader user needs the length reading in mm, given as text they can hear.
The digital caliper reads 62.59 mm
